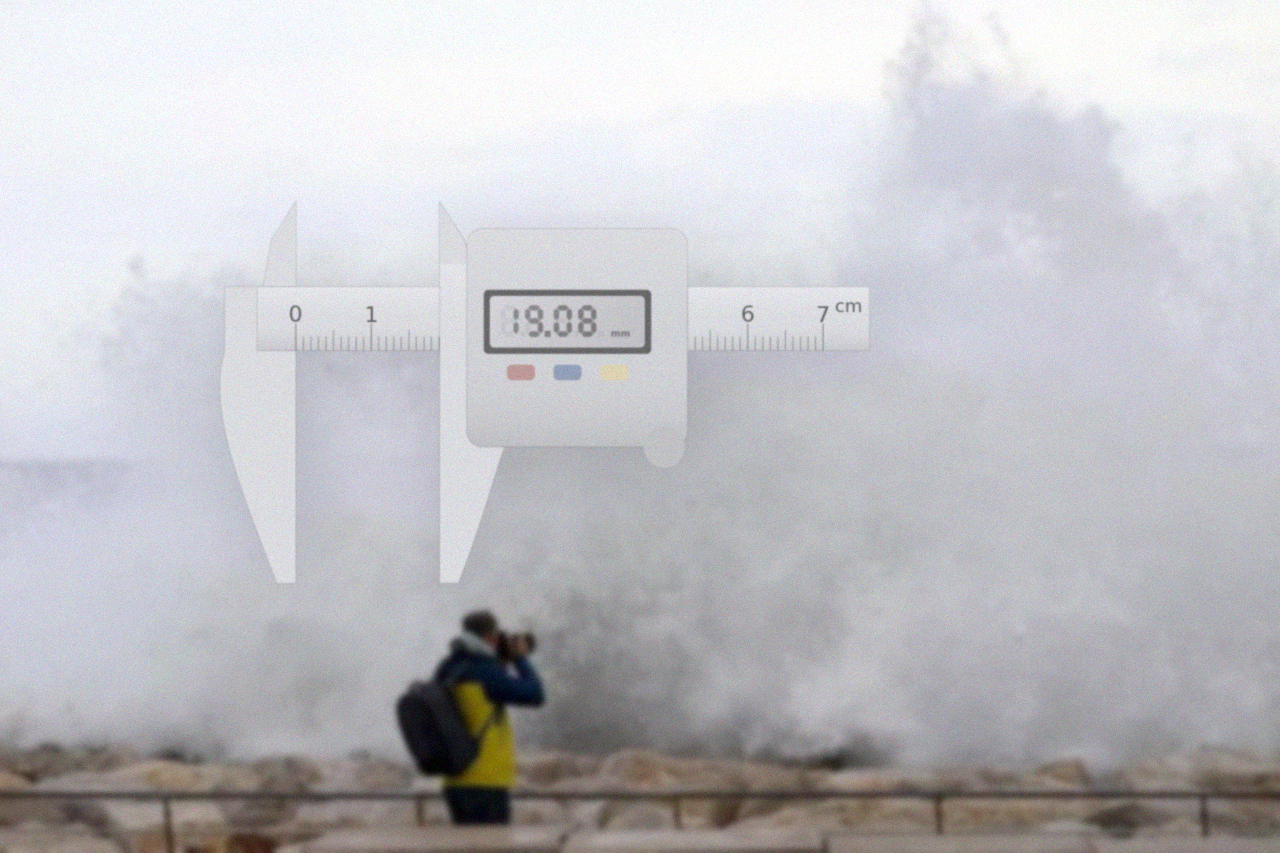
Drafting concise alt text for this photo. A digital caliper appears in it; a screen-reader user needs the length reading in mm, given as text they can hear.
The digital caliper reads 19.08 mm
